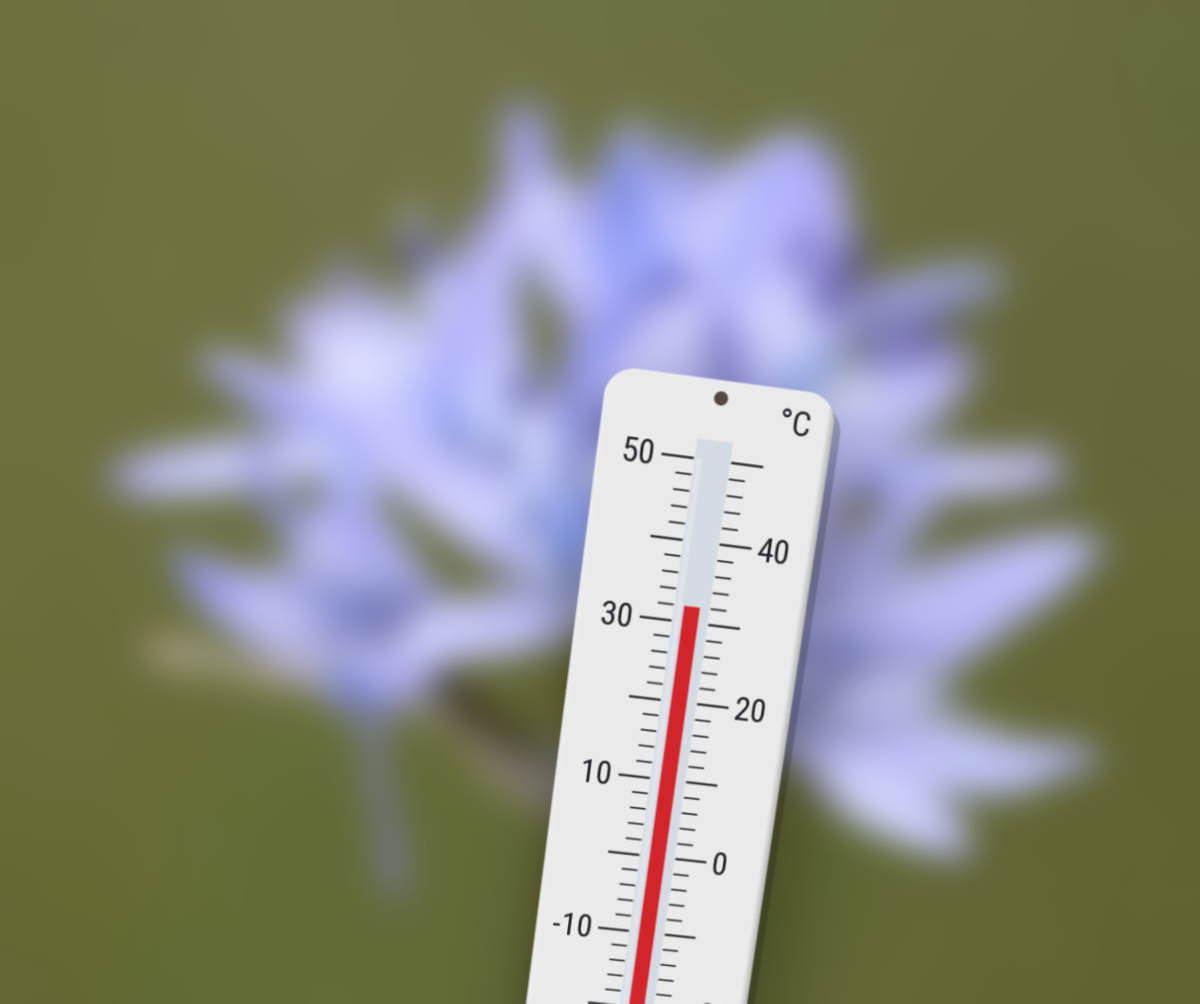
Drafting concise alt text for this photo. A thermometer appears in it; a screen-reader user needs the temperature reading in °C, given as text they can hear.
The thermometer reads 32 °C
